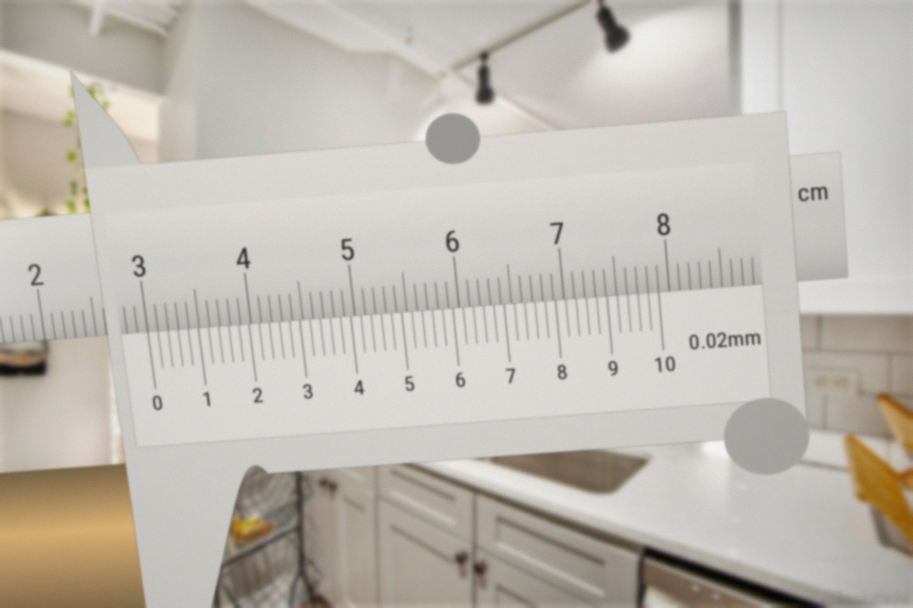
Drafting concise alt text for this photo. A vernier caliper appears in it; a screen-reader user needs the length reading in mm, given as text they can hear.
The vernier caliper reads 30.0 mm
